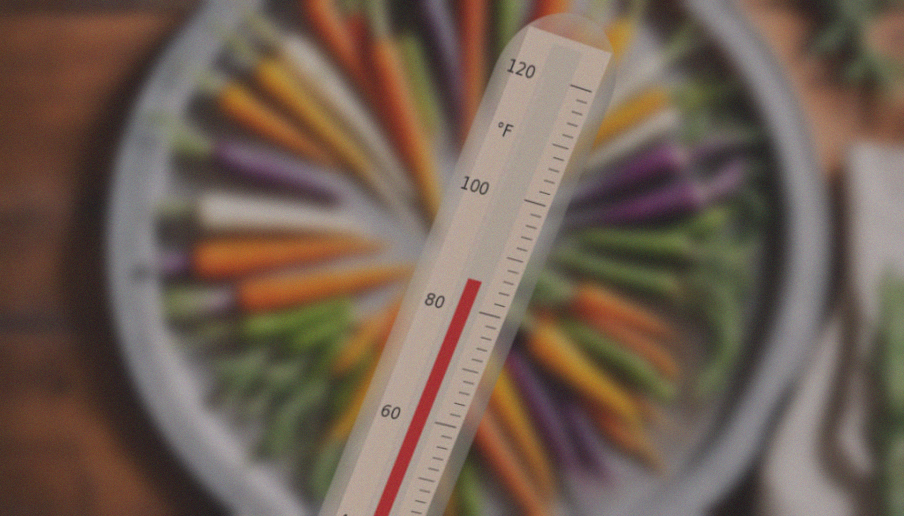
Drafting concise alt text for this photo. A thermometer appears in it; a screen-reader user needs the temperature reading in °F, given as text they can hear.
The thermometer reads 85 °F
